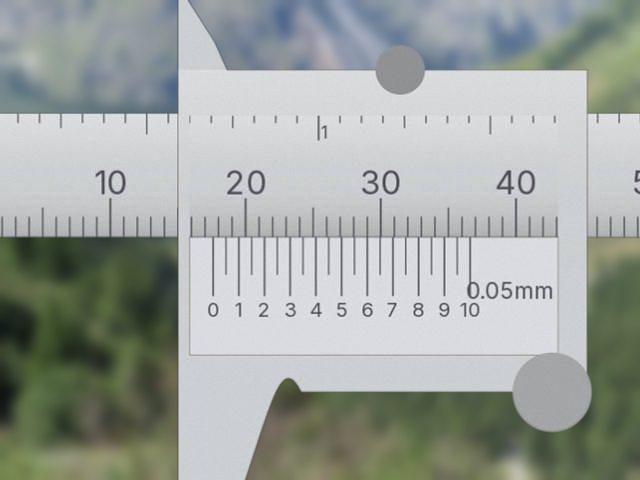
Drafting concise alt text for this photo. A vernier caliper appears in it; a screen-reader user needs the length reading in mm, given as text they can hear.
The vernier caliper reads 17.6 mm
